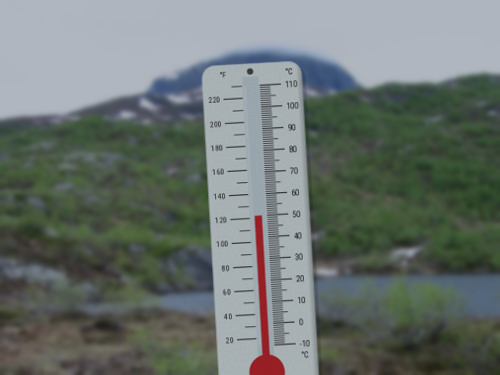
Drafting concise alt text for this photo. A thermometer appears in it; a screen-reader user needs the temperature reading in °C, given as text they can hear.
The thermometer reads 50 °C
